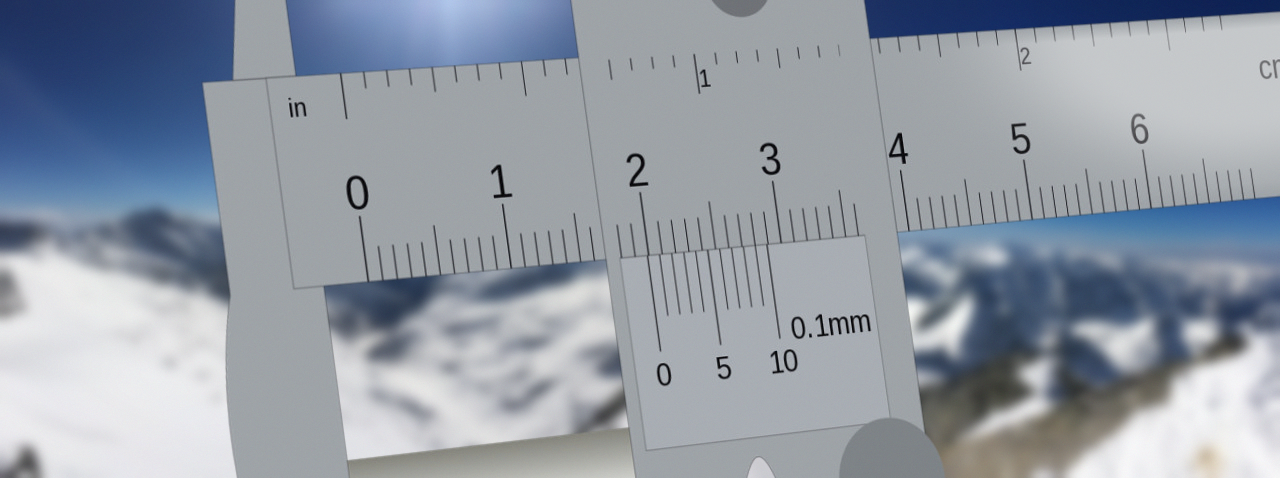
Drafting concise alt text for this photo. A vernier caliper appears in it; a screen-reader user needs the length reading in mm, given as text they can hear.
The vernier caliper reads 19.9 mm
